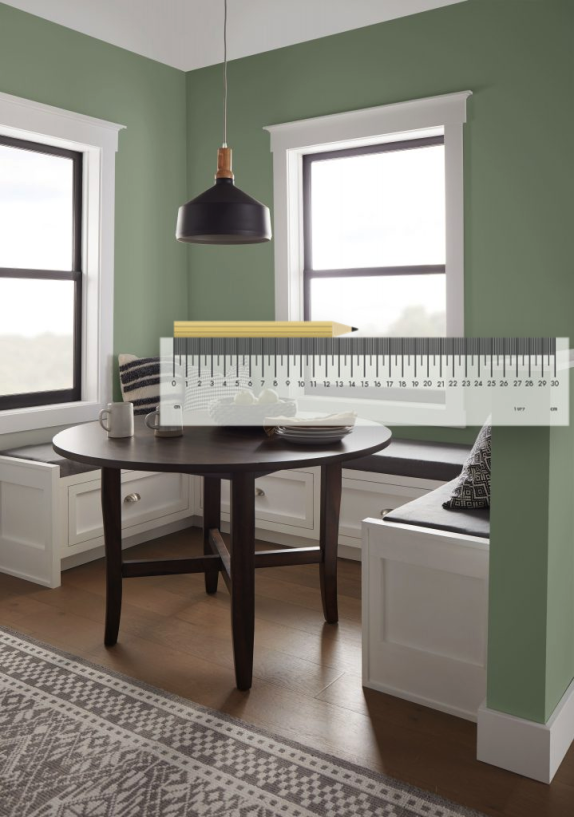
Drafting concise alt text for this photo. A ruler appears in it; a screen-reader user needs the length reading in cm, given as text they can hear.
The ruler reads 14.5 cm
